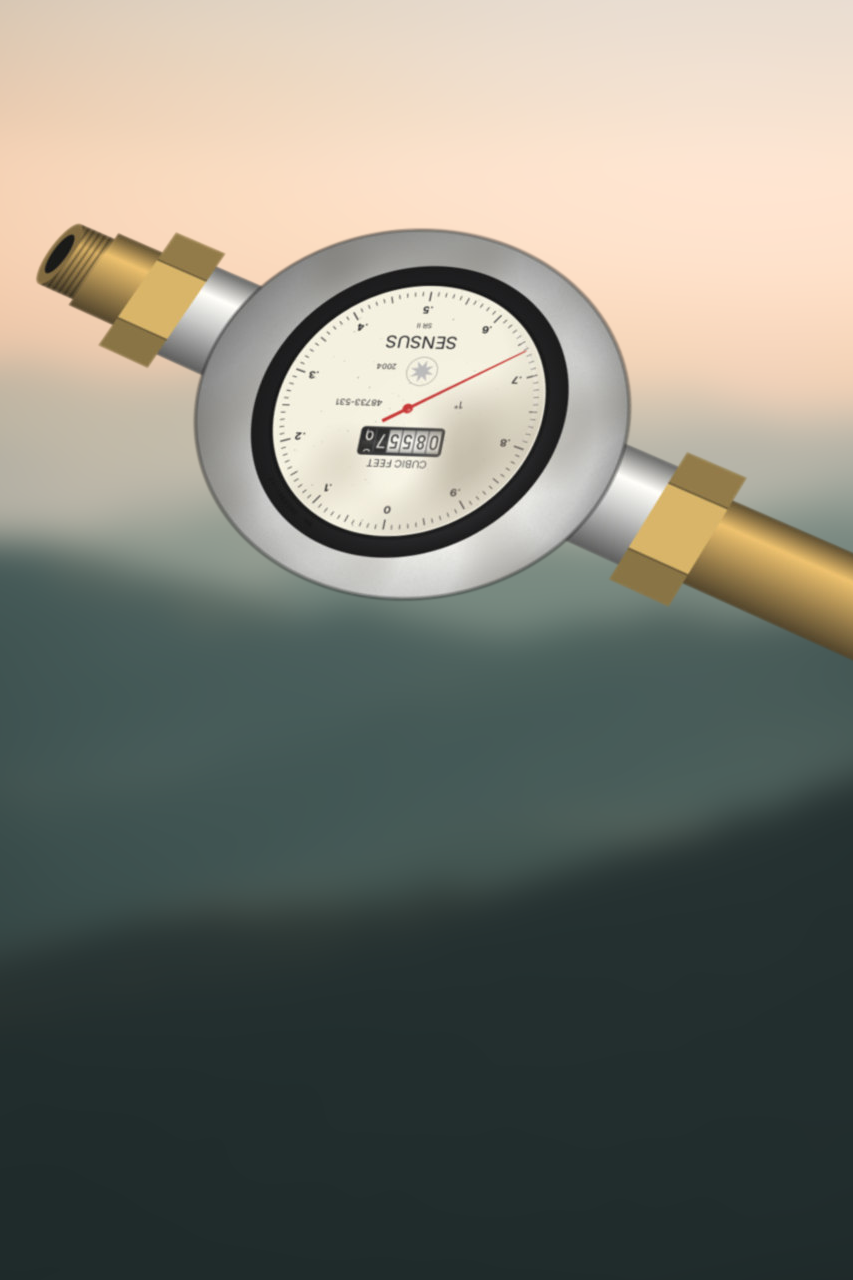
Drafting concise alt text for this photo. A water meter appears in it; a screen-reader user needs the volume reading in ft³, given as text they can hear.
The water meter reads 85578.66 ft³
